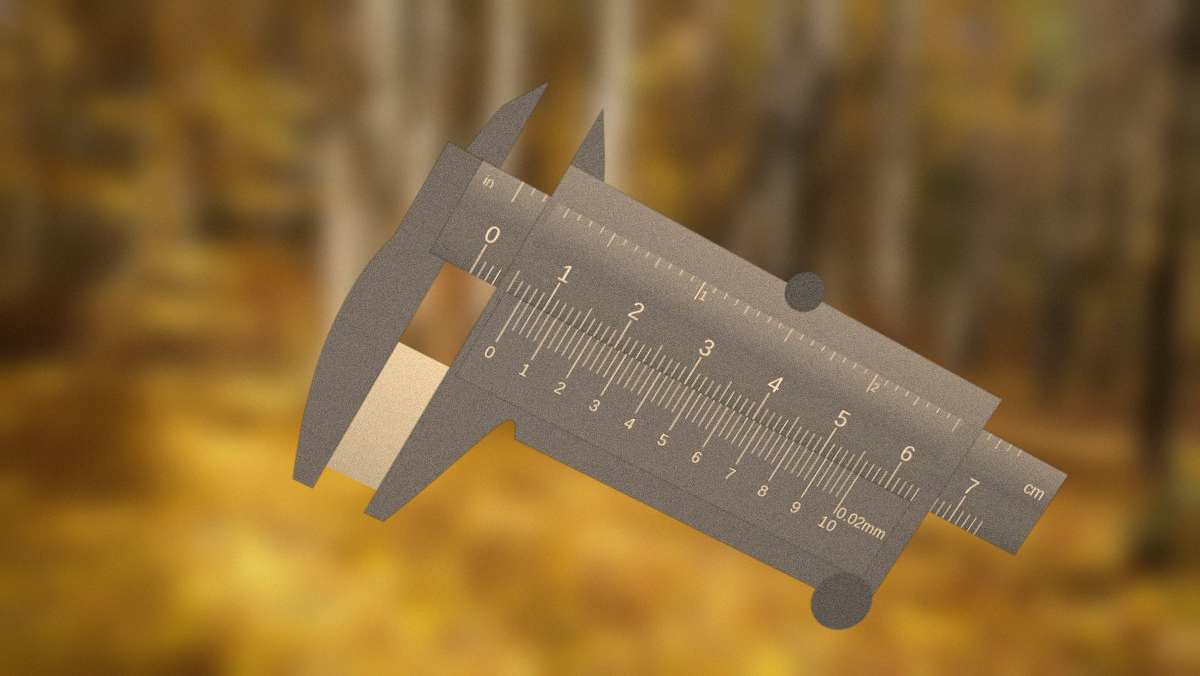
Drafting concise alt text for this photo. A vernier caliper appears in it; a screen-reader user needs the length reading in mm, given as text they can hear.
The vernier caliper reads 7.0 mm
